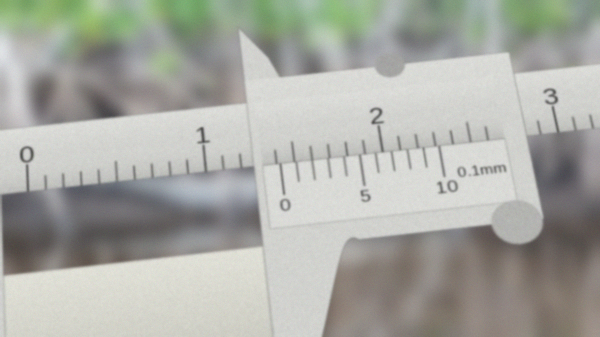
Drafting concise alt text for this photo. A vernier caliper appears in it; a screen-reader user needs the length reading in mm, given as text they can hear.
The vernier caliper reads 14.2 mm
